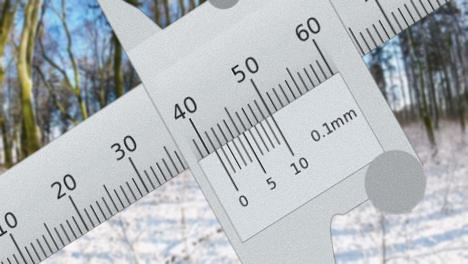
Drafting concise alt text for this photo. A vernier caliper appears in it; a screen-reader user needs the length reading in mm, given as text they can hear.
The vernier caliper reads 41.0 mm
